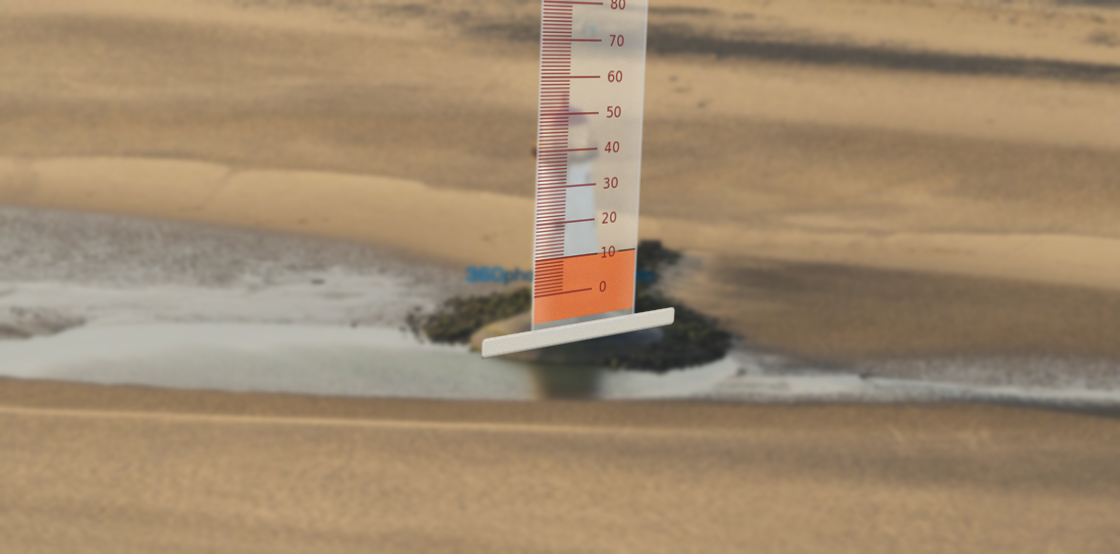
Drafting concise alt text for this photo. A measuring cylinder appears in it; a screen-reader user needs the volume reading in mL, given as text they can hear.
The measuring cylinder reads 10 mL
